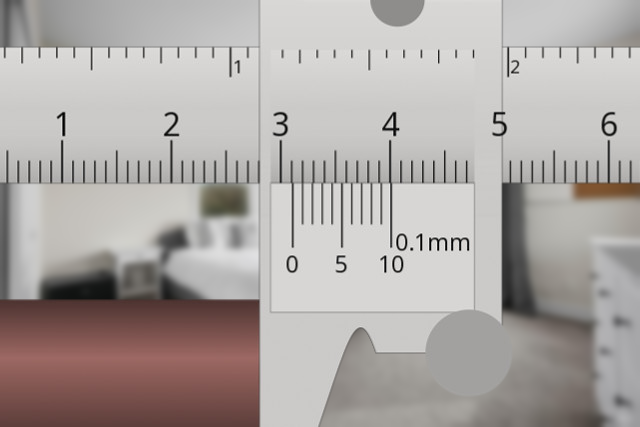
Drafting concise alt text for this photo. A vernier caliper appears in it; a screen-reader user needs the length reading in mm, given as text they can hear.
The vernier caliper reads 31.1 mm
